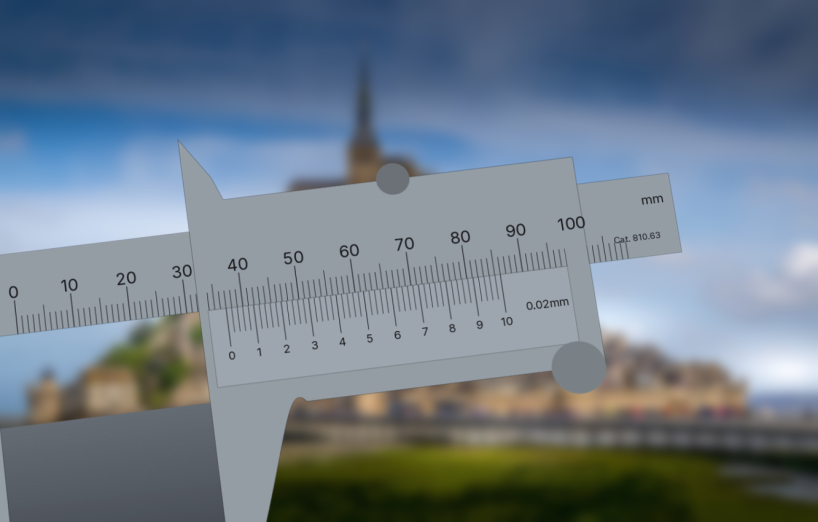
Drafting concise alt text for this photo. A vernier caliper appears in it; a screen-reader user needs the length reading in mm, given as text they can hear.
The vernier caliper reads 37.0 mm
